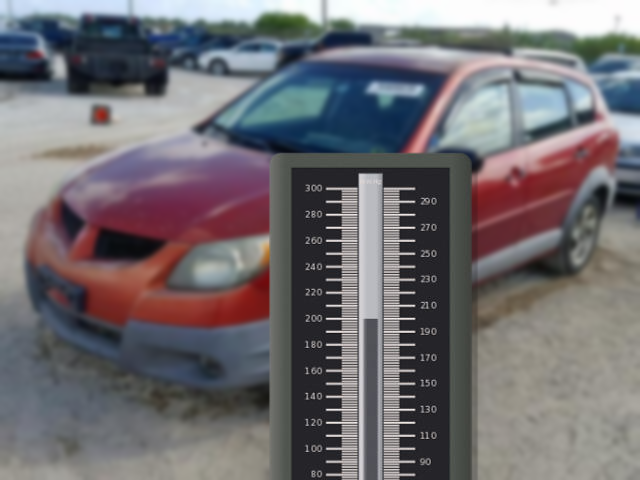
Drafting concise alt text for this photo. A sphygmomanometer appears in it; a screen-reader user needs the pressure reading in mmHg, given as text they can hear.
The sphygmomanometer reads 200 mmHg
